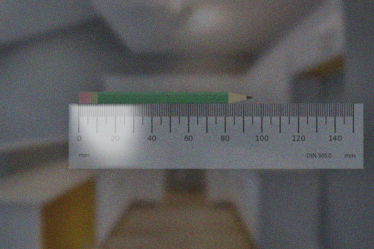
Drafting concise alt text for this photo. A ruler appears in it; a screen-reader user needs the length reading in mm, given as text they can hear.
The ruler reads 95 mm
